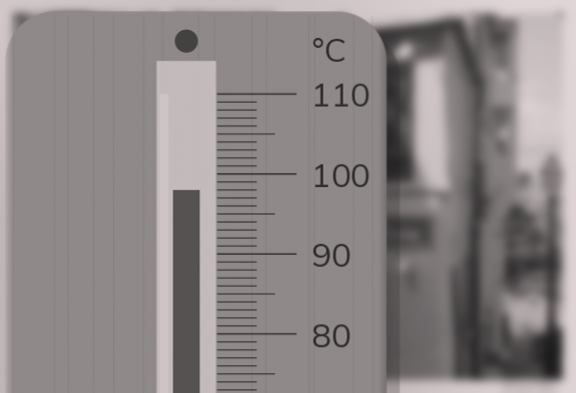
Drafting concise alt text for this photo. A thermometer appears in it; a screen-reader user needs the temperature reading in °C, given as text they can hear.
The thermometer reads 98 °C
